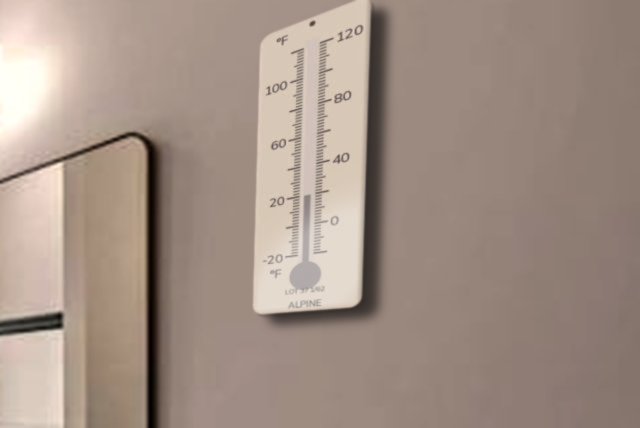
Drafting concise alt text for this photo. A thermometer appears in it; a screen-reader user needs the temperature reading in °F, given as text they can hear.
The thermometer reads 20 °F
